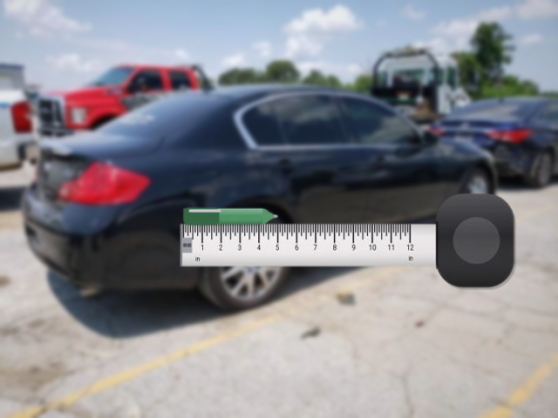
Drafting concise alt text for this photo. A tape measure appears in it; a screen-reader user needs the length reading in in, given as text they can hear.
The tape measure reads 5 in
